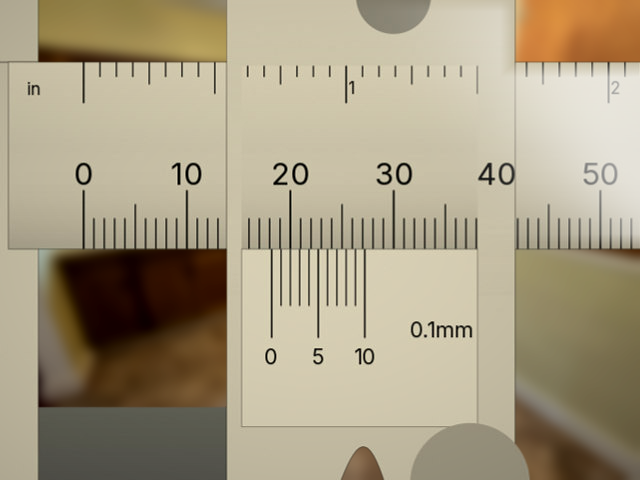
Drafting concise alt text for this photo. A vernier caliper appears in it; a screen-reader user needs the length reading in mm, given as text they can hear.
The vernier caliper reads 18.2 mm
